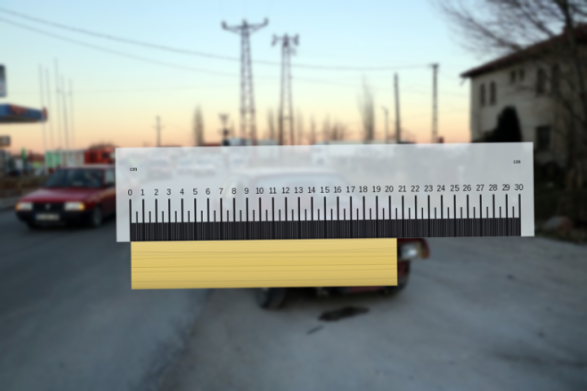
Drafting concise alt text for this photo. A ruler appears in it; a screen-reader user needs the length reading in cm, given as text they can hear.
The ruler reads 20.5 cm
